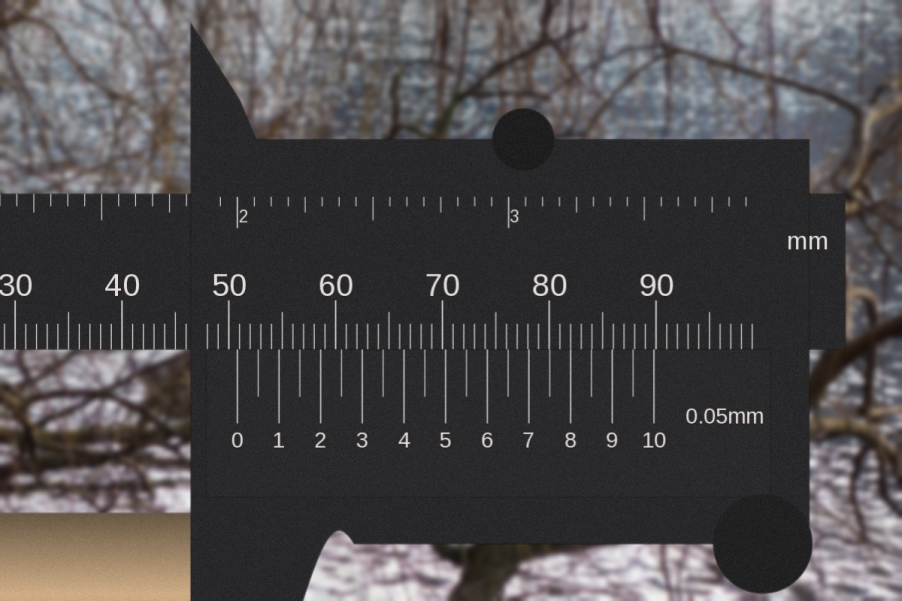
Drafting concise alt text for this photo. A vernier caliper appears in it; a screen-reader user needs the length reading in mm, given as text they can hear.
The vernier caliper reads 50.8 mm
